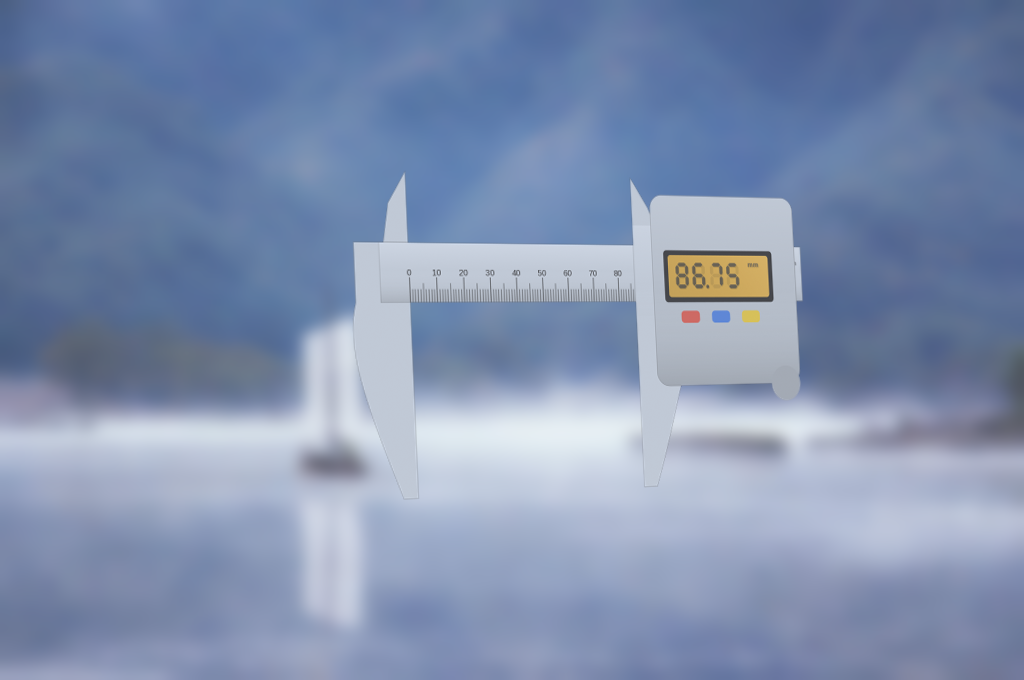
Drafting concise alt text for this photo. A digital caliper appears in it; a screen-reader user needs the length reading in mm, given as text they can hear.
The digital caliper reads 86.75 mm
